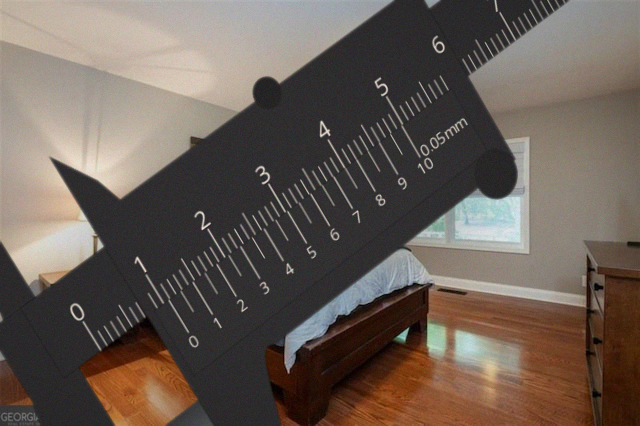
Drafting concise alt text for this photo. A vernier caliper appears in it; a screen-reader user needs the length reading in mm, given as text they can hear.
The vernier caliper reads 10.8 mm
